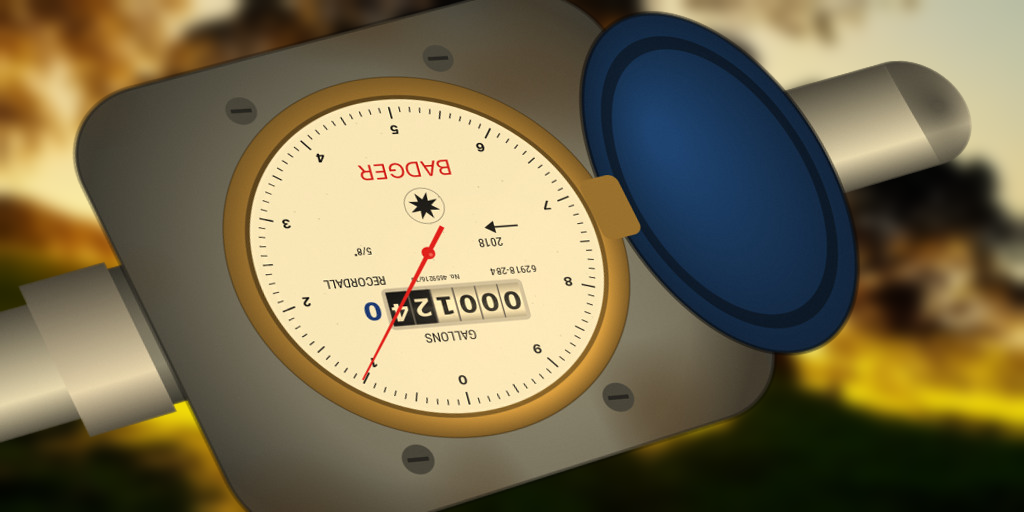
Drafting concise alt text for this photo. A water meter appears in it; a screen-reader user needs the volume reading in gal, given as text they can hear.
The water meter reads 1241.0 gal
